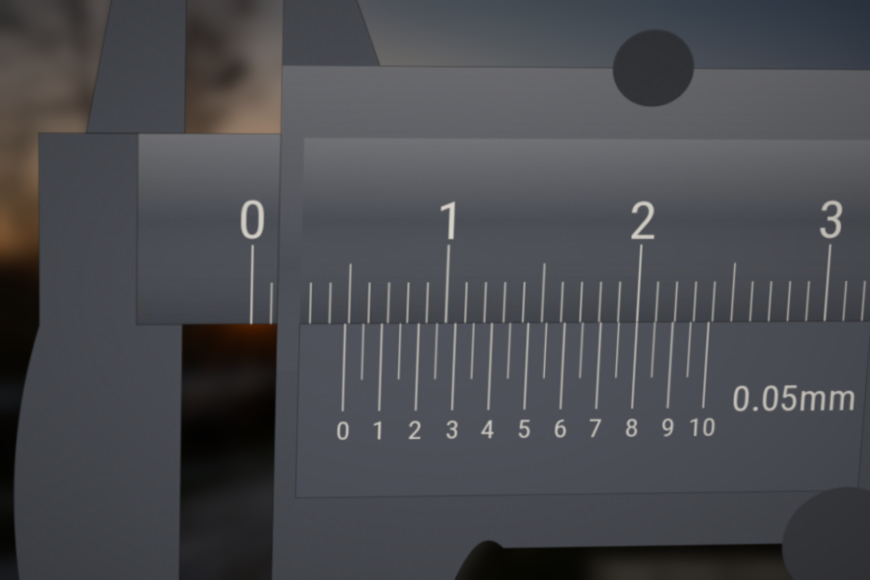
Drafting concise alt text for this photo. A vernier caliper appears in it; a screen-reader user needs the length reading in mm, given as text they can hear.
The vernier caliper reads 4.8 mm
